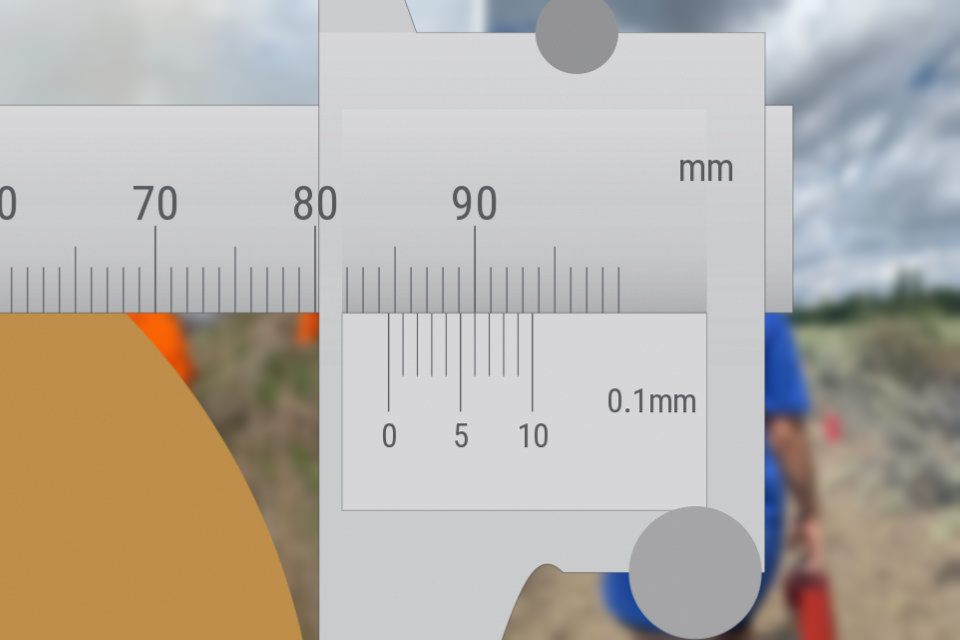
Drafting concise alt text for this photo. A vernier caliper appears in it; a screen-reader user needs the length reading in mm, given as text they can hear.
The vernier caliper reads 84.6 mm
